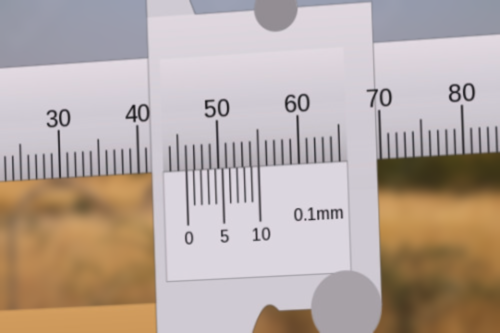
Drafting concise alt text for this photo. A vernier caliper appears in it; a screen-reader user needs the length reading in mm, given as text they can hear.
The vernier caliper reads 46.0 mm
